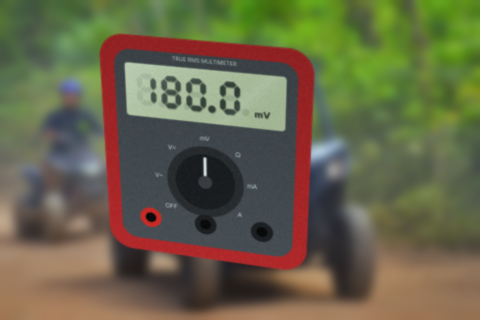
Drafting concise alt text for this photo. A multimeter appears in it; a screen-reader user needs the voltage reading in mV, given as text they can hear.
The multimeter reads 180.0 mV
